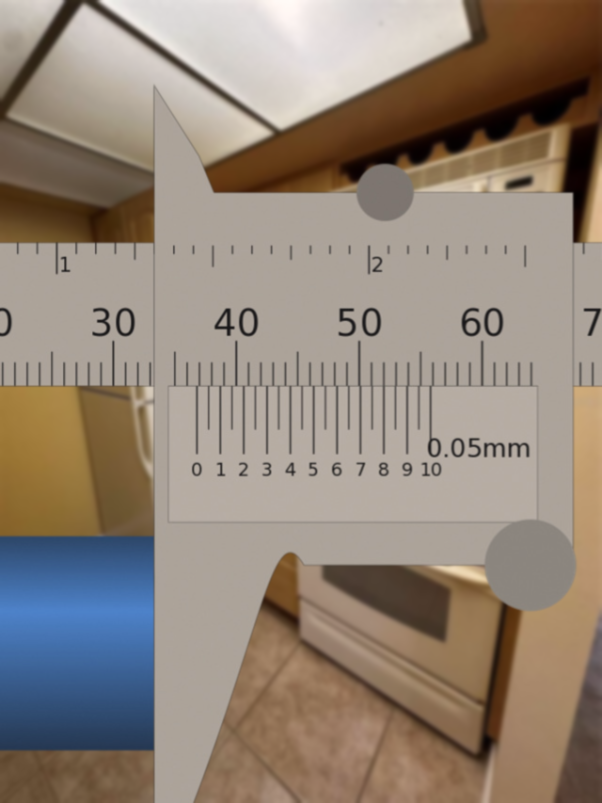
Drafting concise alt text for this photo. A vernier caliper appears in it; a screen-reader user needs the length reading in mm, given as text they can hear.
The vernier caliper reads 36.8 mm
